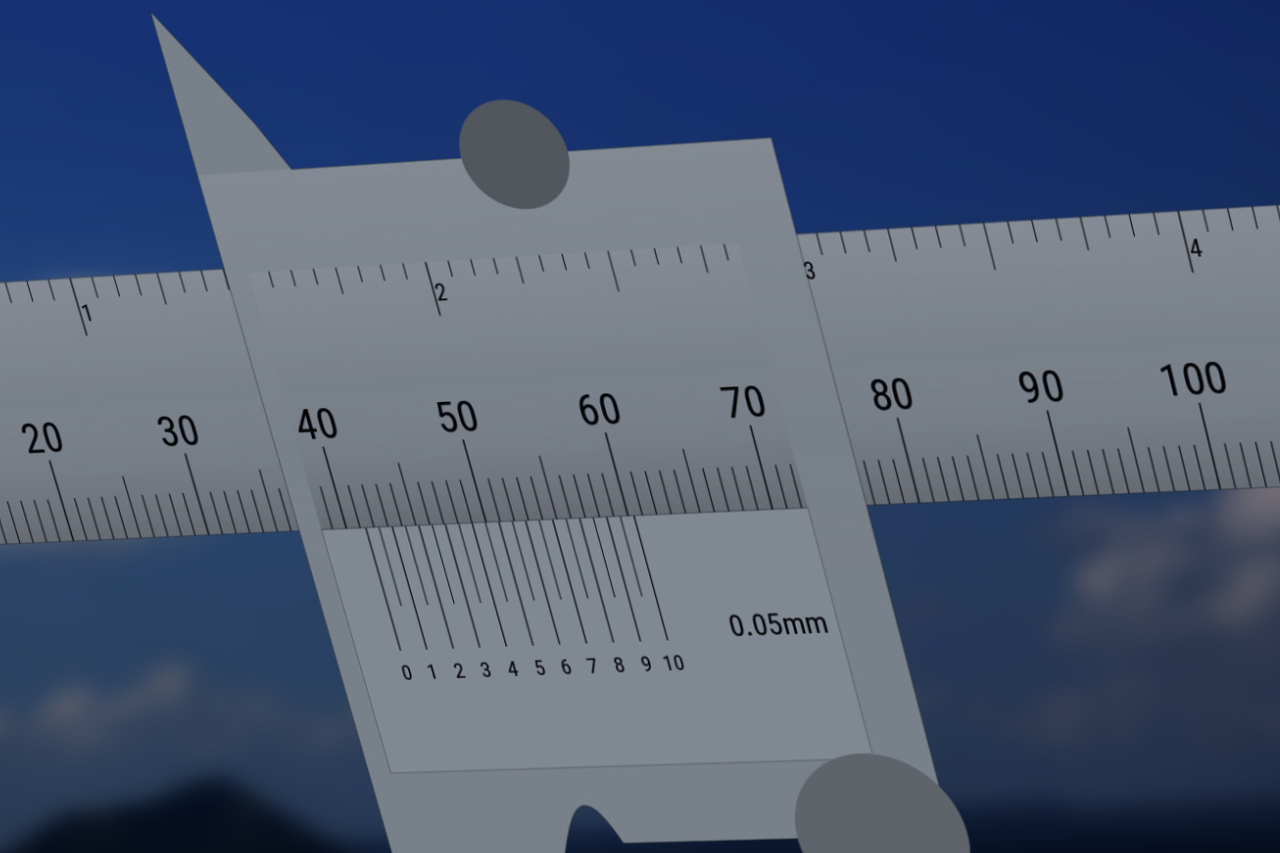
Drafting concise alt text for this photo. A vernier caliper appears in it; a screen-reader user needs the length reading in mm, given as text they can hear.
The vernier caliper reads 41.4 mm
